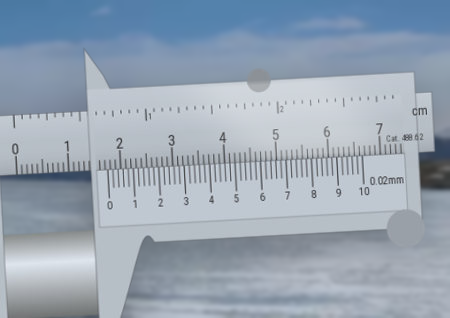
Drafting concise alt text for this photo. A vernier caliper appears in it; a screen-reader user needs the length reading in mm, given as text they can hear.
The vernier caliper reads 17.5 mm
